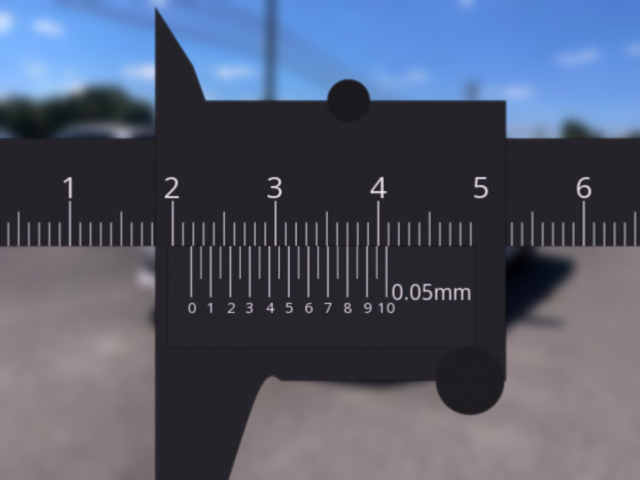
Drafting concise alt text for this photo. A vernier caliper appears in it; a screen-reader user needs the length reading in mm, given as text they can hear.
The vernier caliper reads 21.8 mm
